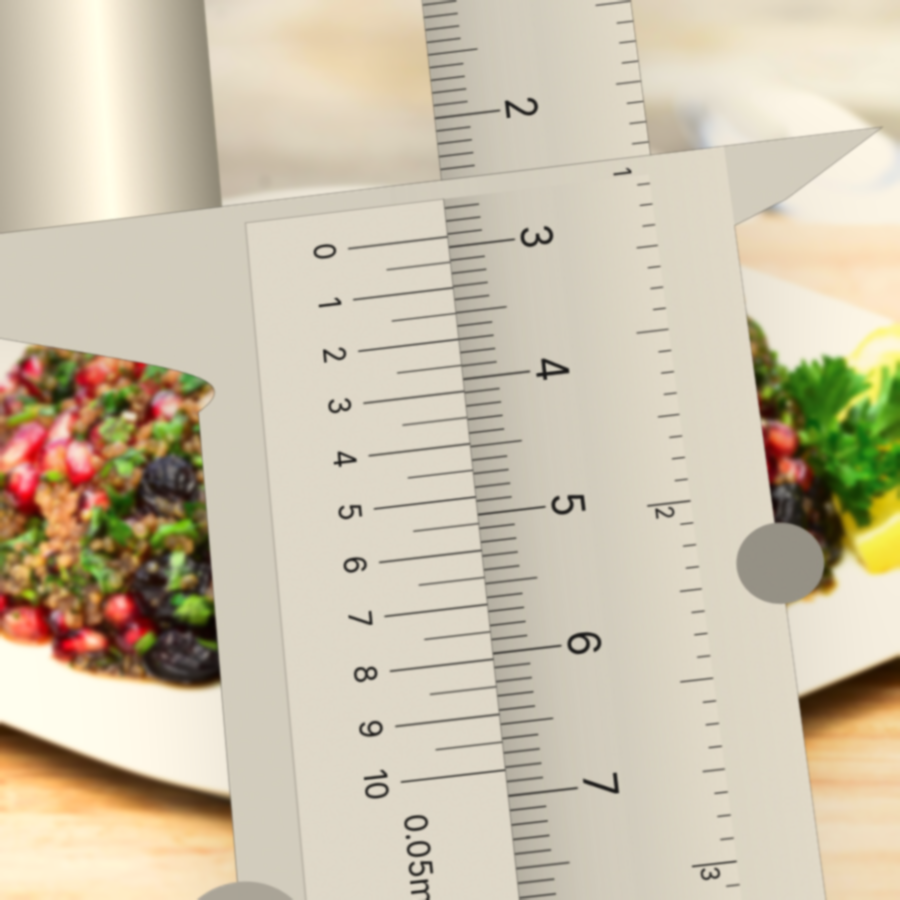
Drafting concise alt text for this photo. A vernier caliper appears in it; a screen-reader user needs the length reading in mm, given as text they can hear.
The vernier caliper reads 29.2 mm
